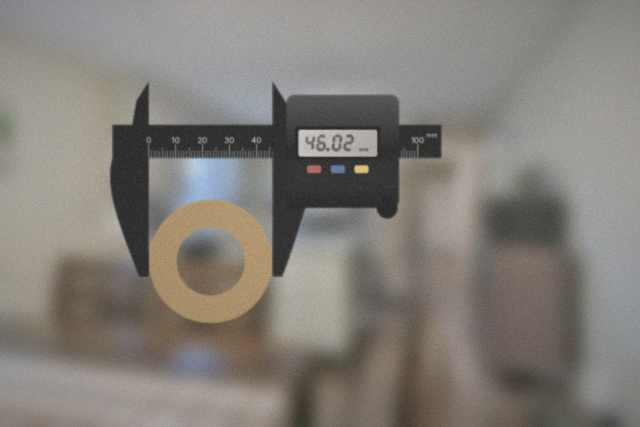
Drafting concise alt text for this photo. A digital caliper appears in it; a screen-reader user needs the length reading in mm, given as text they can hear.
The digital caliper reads 46.02 mm
